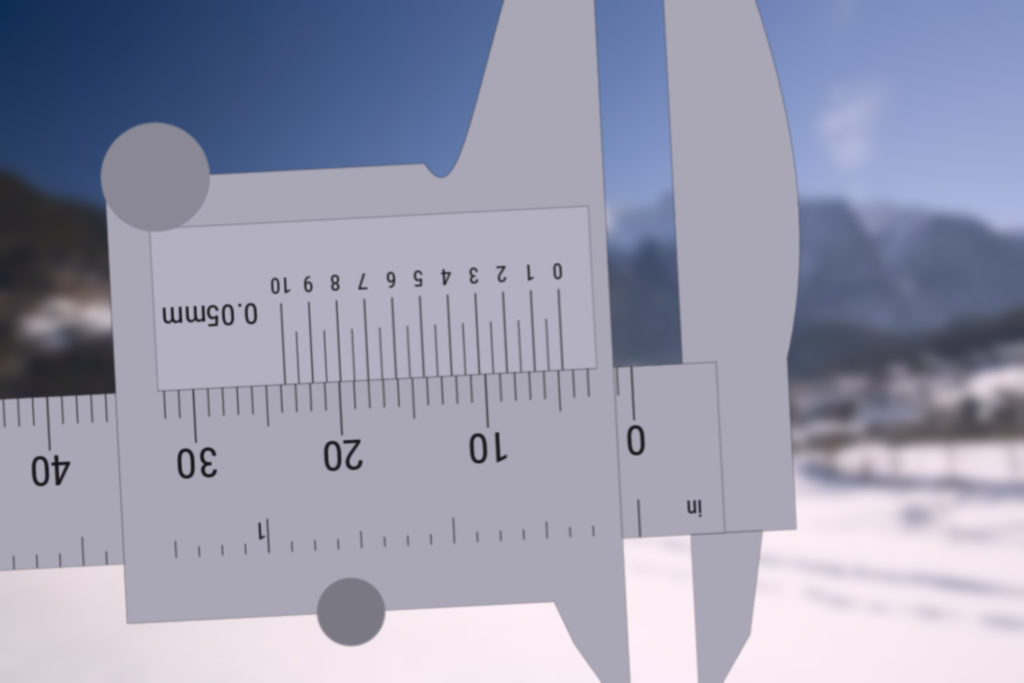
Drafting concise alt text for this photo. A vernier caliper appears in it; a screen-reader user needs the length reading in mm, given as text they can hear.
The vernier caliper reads 4.7 mm
